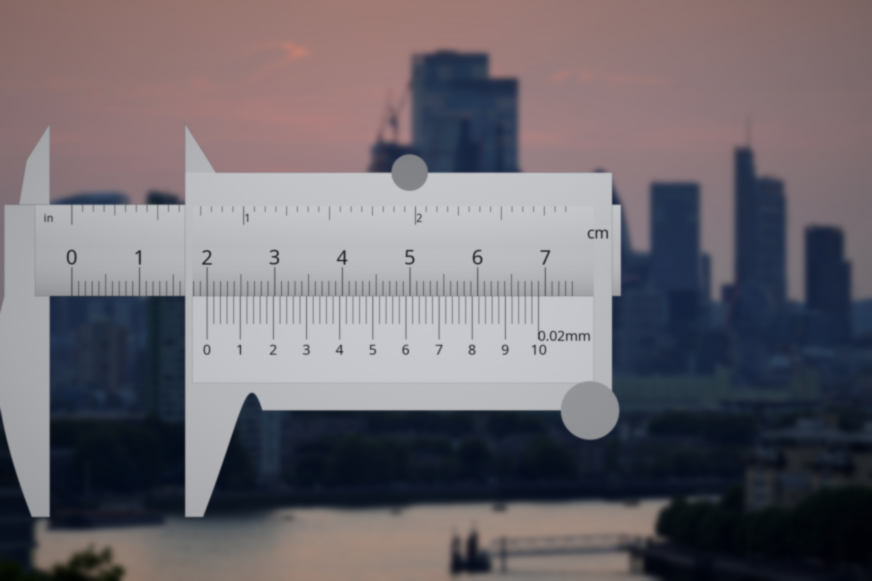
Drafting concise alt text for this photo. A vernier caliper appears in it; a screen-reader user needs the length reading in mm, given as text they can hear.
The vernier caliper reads 20.0 mm
